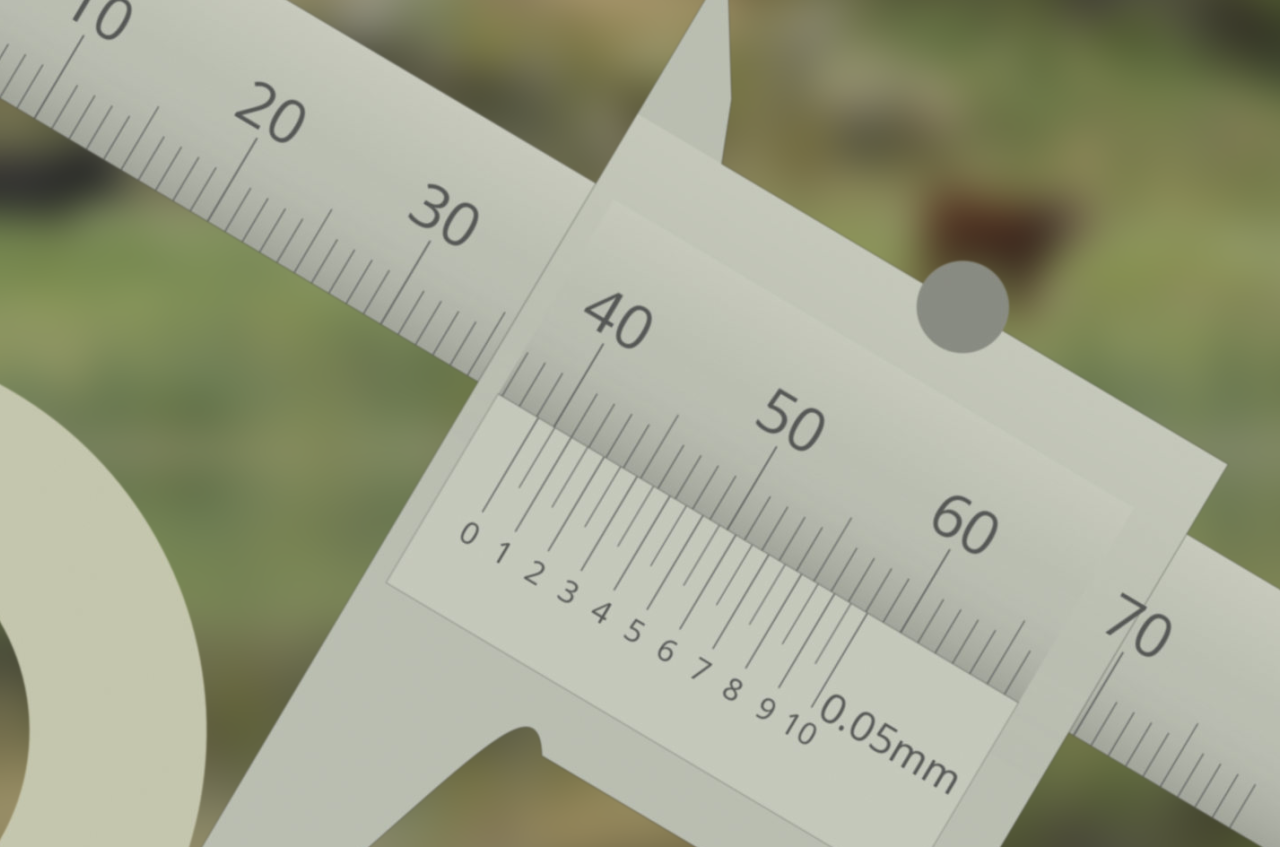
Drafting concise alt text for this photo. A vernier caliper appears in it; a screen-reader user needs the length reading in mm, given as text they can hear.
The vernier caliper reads 39.1 mm
